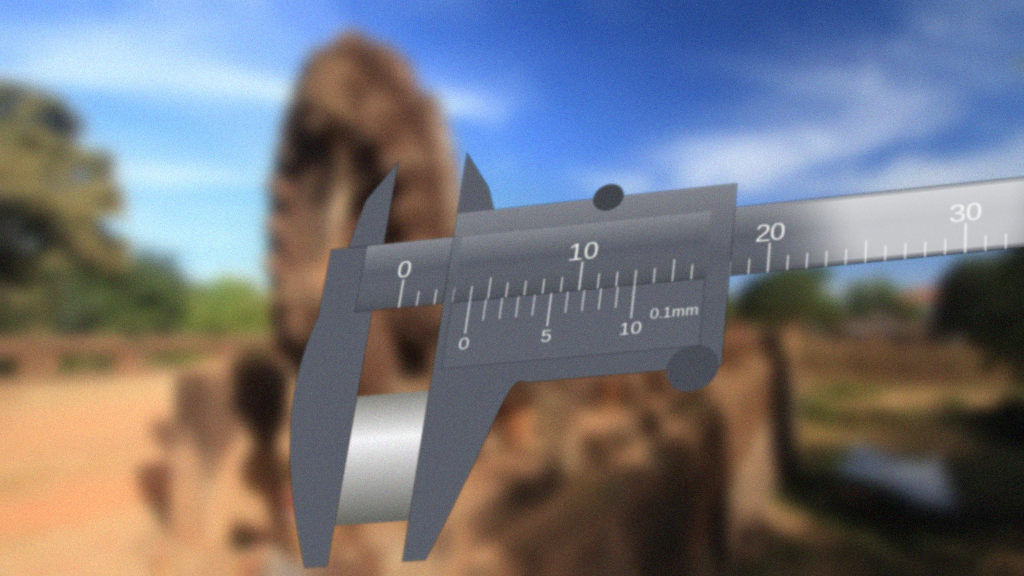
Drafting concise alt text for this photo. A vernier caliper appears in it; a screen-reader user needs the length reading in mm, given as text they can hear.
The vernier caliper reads 4.0 mm
